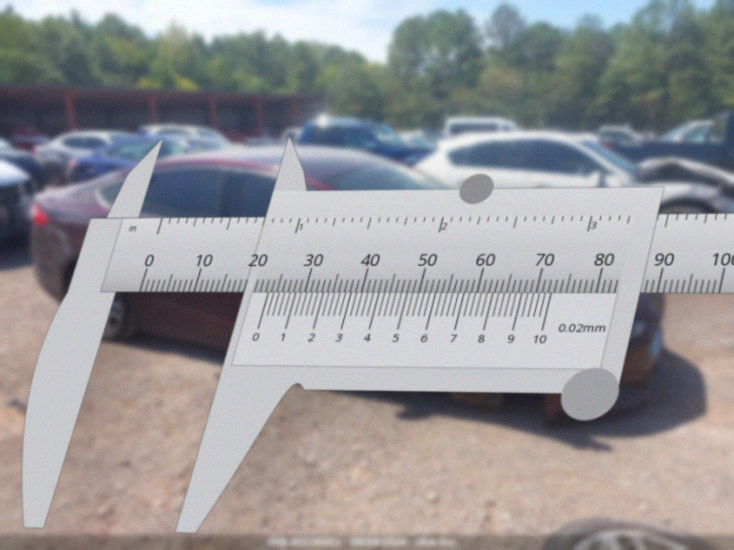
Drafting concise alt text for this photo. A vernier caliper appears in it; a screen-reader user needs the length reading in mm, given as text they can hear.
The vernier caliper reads 23.5 mm
